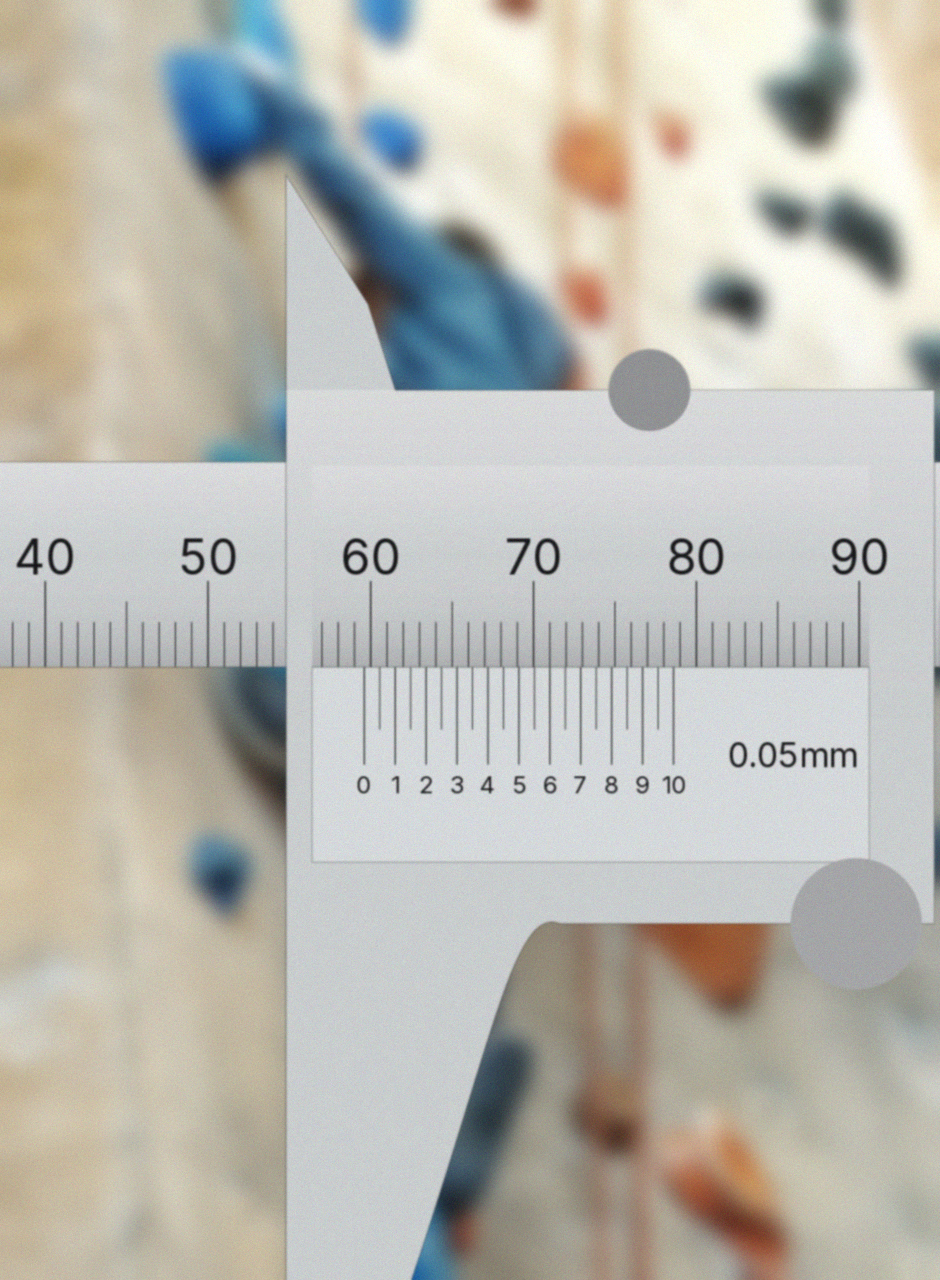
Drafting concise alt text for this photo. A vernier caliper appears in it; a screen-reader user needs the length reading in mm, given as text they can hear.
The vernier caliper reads 59.6 mm
